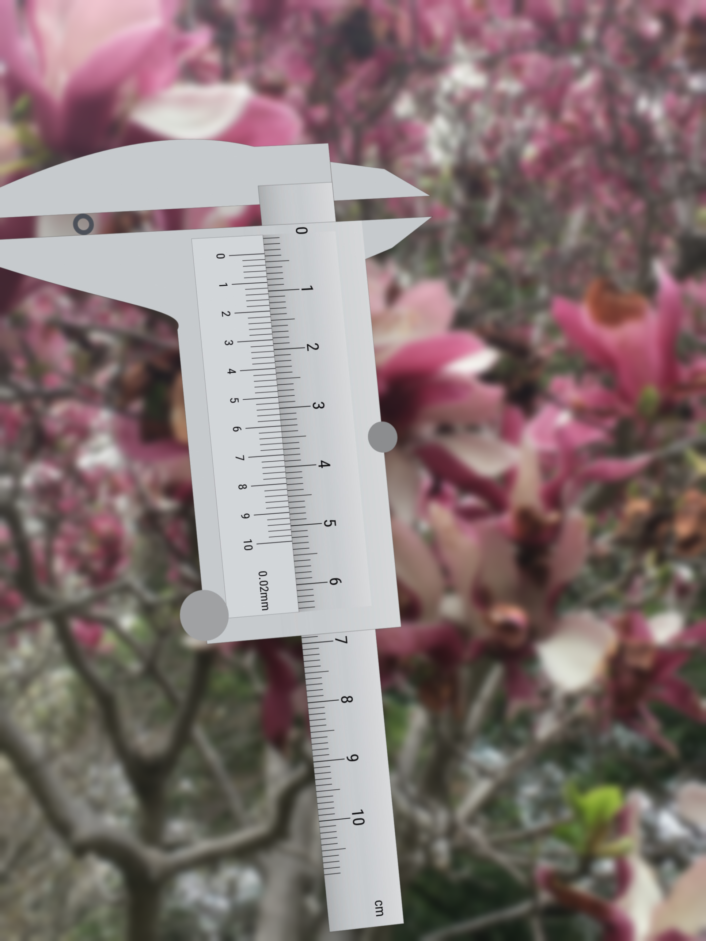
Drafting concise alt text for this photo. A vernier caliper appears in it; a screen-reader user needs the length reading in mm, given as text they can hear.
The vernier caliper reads 3.6 mm
